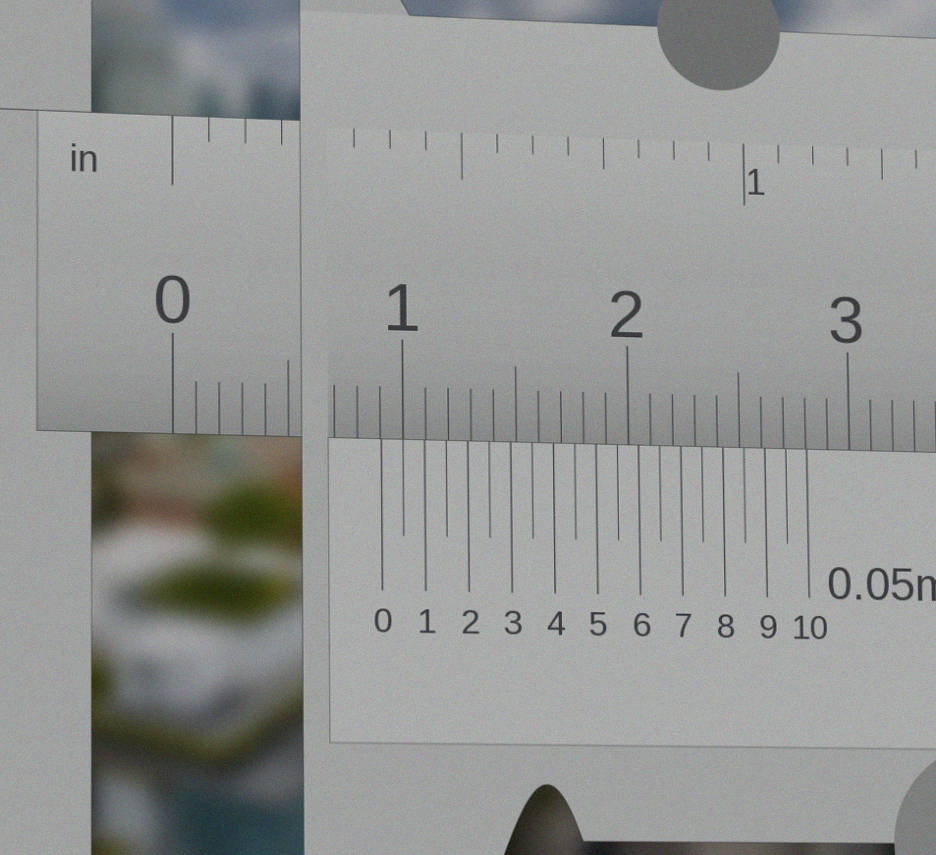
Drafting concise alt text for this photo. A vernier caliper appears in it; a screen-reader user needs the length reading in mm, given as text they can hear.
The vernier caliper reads 9.05 mm
